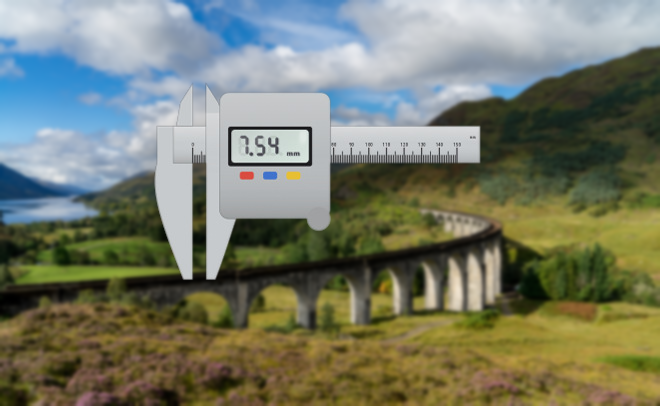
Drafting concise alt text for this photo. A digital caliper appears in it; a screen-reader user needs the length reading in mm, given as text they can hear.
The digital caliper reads 7.54 mm
